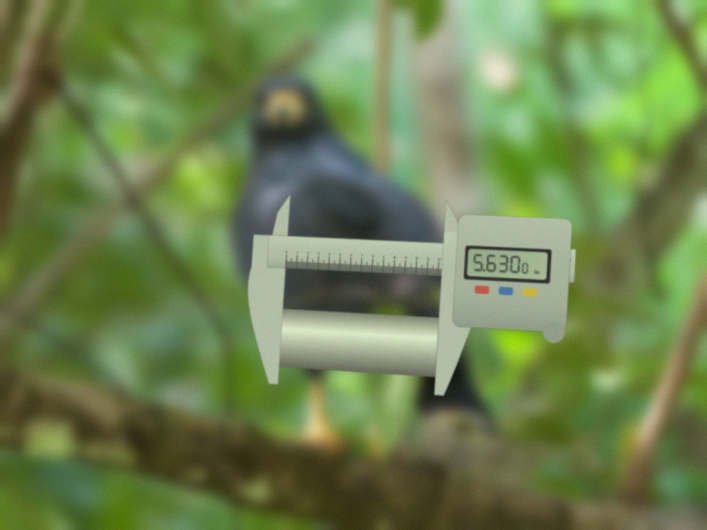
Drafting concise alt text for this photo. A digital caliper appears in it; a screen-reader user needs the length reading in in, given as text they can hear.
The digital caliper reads 5.6300 in
